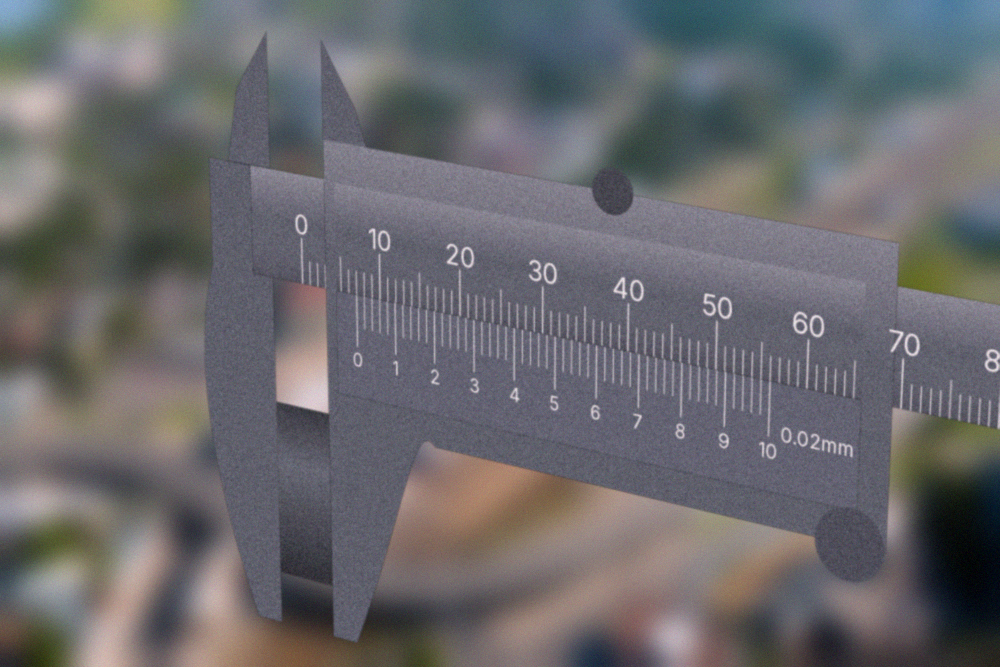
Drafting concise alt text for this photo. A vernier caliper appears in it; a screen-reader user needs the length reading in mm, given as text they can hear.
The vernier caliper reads 7.0 mm
